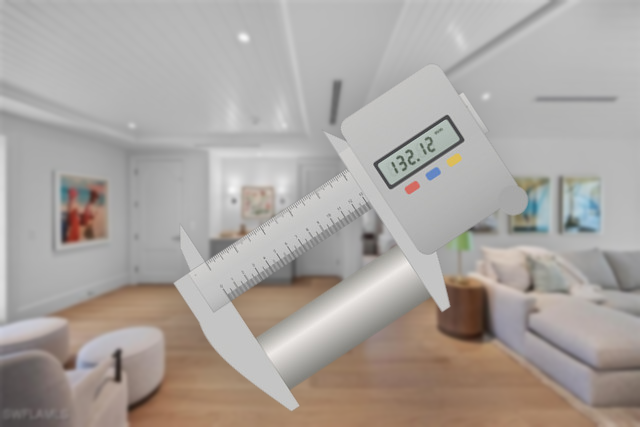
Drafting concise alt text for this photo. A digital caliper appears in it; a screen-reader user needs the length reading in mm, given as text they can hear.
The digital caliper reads 132.12 mm
